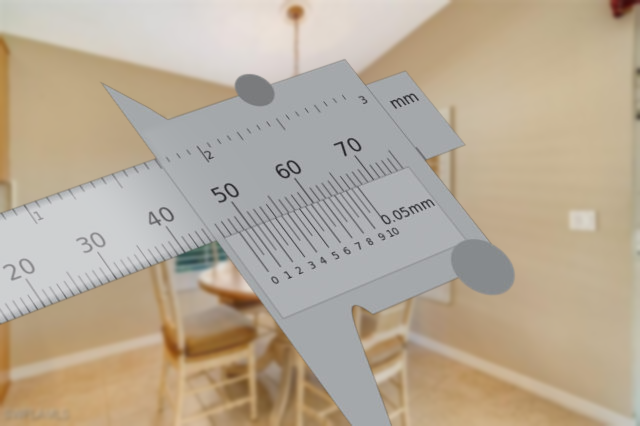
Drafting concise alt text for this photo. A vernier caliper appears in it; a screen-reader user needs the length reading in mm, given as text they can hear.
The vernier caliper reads 48.2 mm
